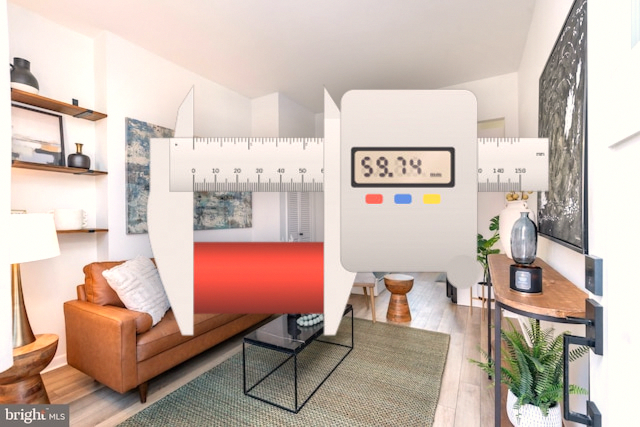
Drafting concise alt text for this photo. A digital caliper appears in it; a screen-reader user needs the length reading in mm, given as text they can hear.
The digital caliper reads 59.74 mm
